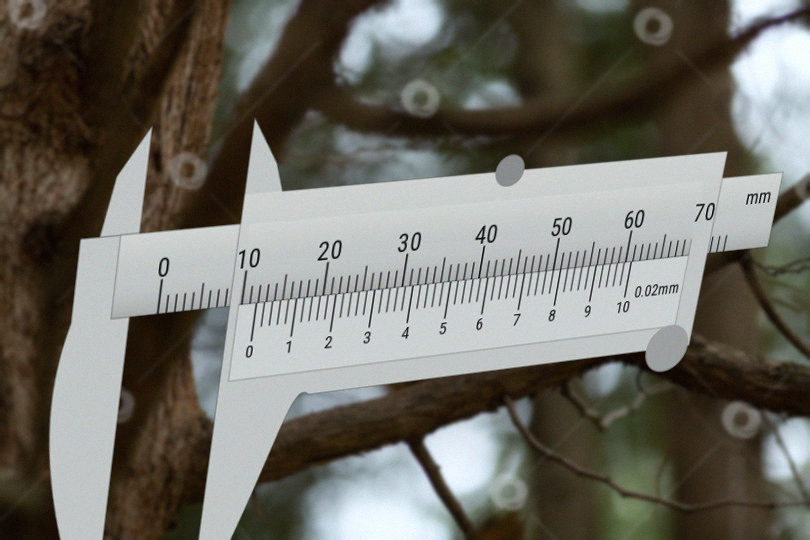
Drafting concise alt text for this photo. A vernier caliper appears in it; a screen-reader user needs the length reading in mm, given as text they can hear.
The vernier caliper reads 11.8 mm
